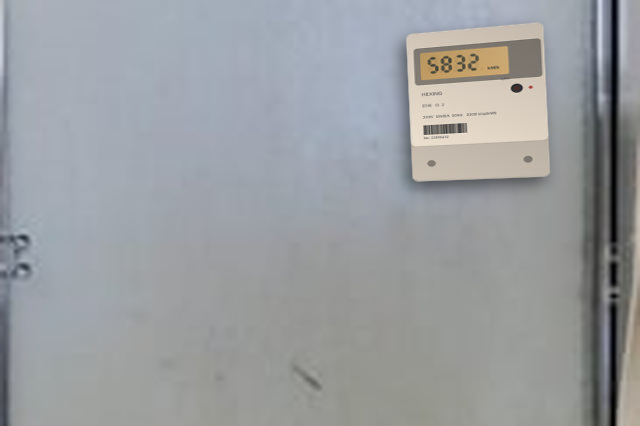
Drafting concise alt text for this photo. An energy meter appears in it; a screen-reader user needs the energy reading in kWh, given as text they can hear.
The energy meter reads 5832 kWh
